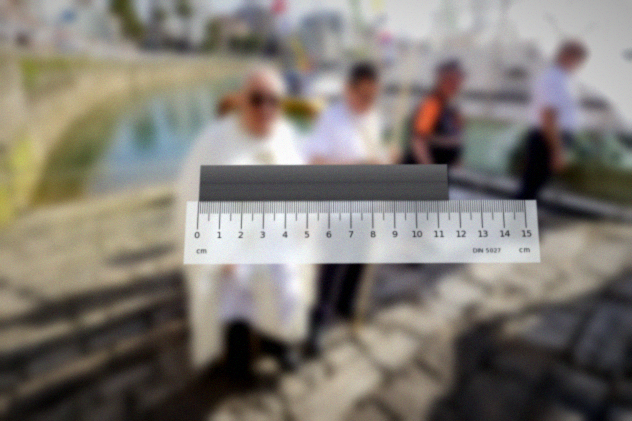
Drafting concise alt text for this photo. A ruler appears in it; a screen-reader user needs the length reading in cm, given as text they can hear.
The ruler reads 11.5 cm
